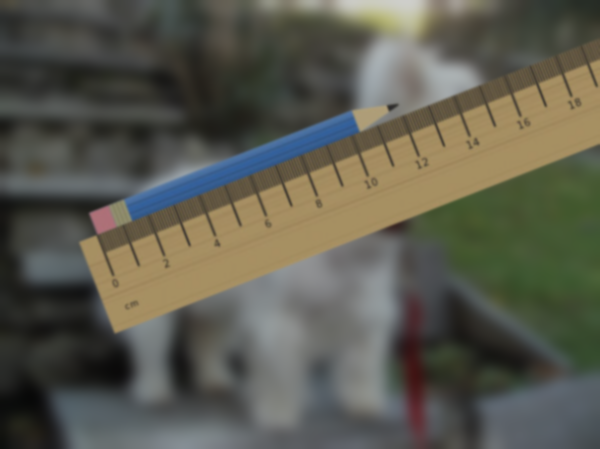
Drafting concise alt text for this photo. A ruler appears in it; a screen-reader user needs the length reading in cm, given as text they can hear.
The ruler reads 12 cm
